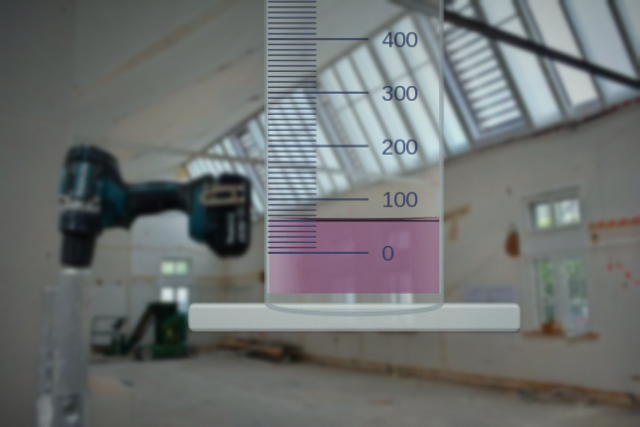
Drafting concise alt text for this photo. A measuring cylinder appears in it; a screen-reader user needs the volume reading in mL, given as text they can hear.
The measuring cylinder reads 60 mL
